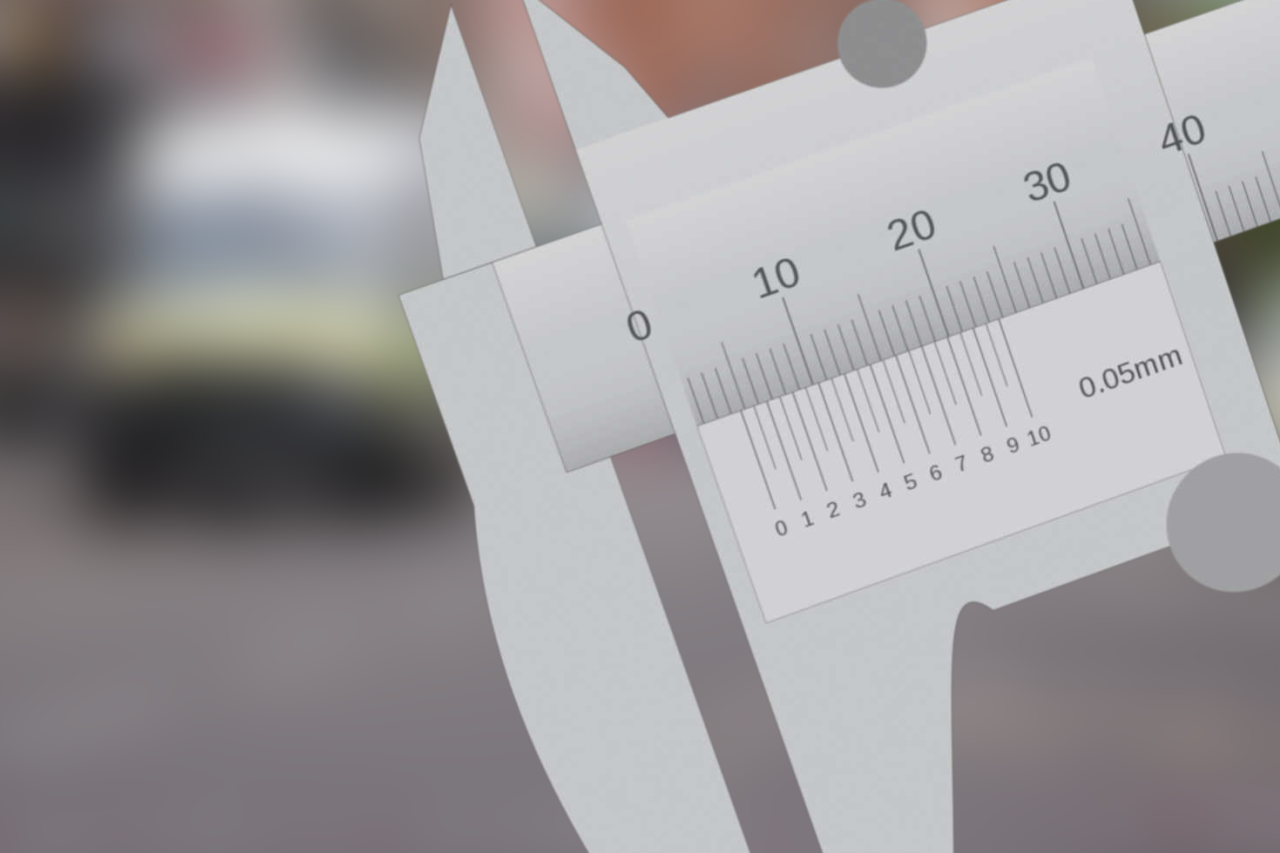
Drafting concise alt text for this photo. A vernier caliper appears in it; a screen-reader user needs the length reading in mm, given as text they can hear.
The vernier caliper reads 4.7 mm
